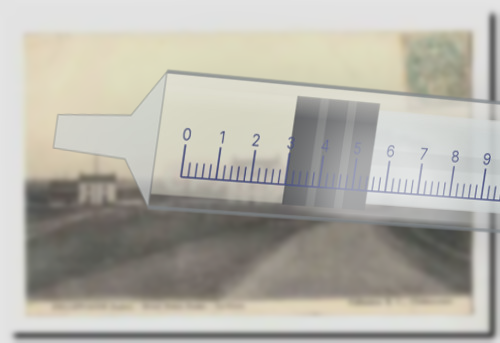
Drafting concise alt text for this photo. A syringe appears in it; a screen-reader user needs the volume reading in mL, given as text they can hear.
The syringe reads 3 mL
